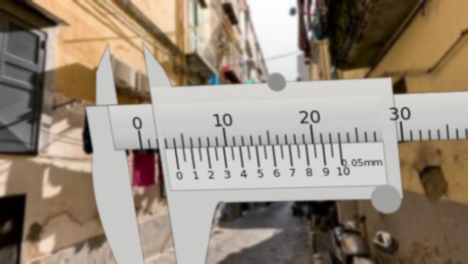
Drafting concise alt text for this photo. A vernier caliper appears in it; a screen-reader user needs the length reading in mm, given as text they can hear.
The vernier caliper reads 4.0 mm
